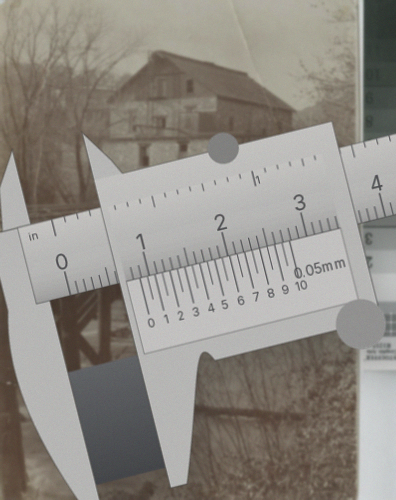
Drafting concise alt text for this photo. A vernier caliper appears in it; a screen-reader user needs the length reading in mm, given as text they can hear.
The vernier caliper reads 8.8 mm
